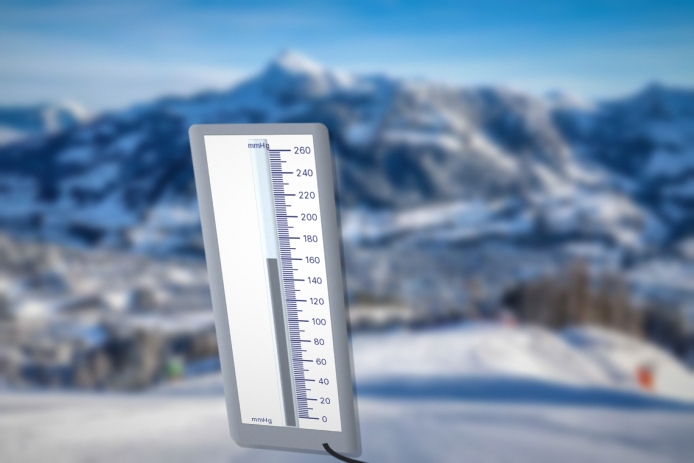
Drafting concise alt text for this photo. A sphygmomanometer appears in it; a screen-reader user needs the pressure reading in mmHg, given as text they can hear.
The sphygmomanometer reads 160 mmHg
